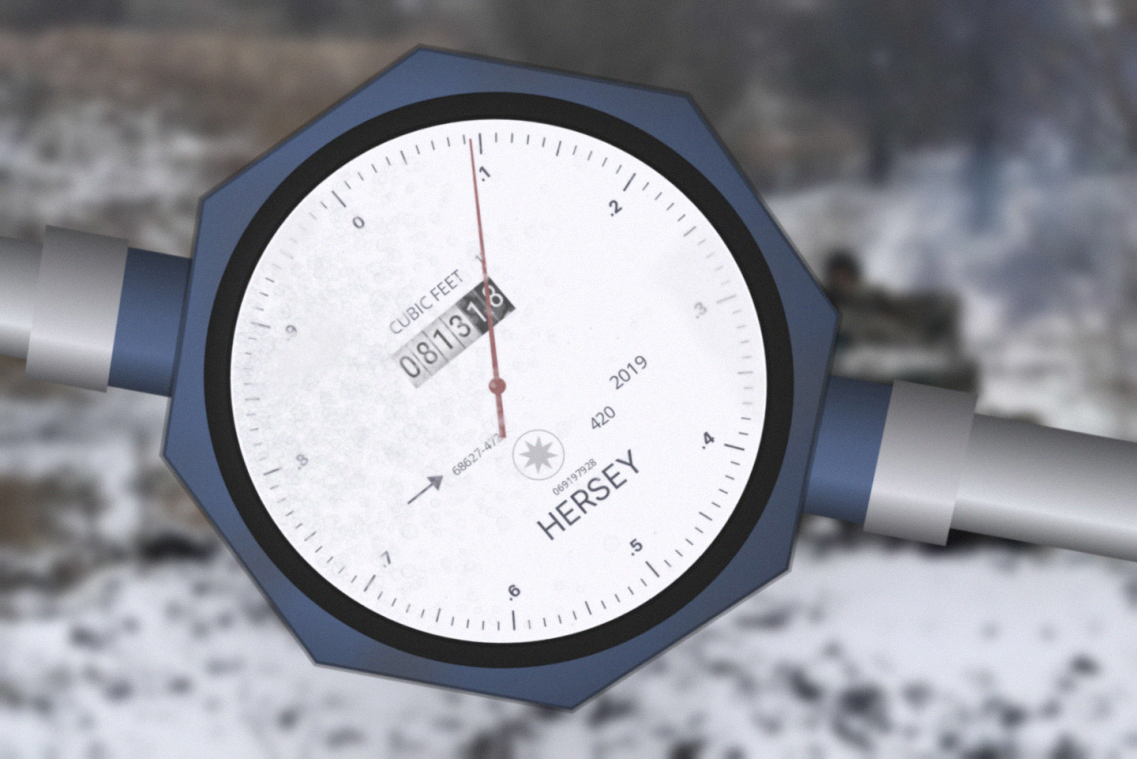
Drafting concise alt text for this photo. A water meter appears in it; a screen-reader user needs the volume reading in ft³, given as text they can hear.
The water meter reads 81318.09 ft³
